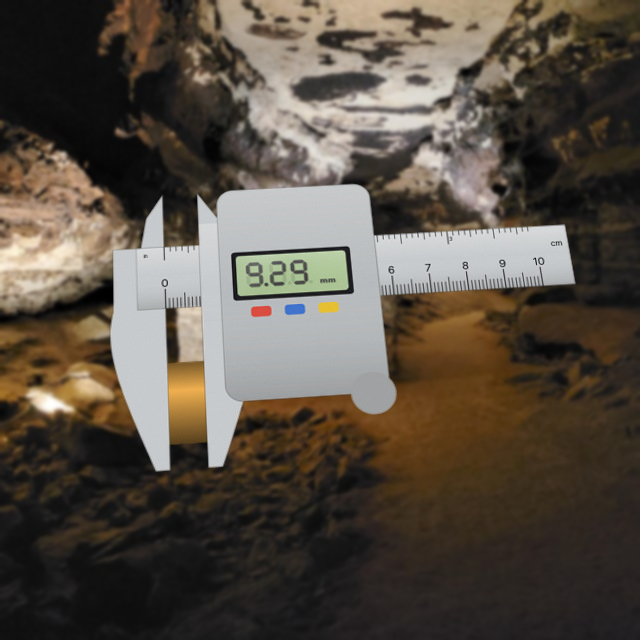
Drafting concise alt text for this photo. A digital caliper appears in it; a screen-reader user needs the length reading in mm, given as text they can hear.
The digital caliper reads 9.29 mm
